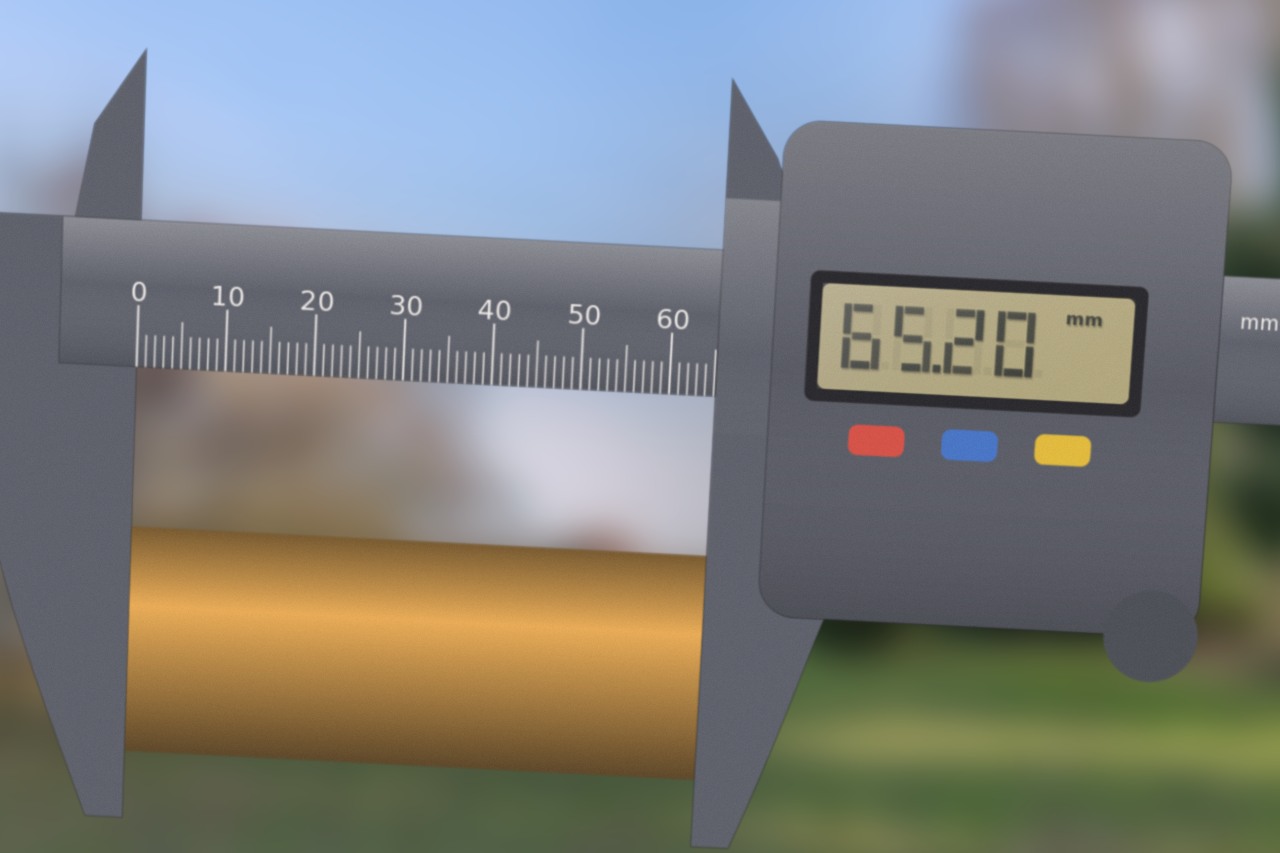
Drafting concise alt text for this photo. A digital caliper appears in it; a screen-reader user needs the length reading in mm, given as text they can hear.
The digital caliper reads 65.20 mm
